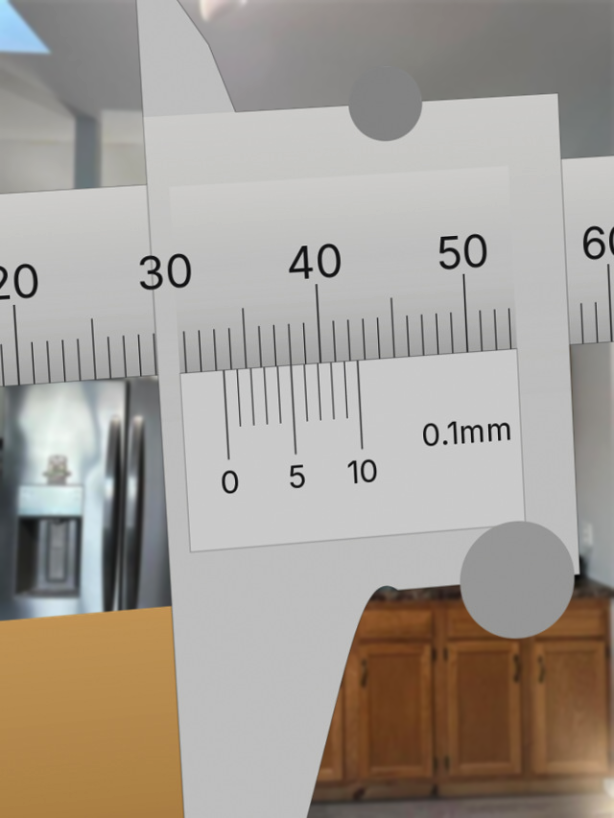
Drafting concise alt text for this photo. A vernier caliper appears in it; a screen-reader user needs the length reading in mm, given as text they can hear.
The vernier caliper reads 33.5 mm
